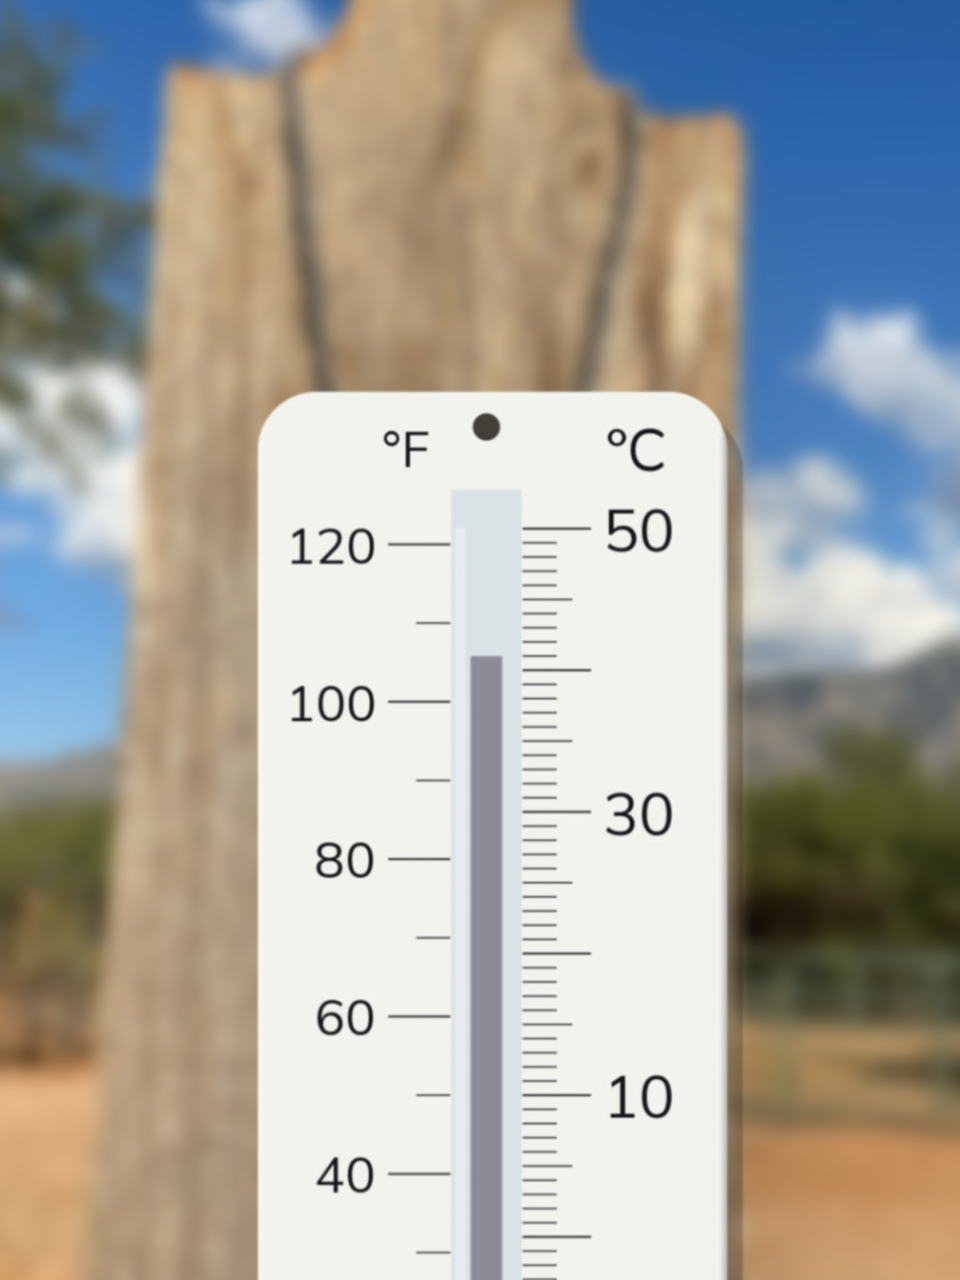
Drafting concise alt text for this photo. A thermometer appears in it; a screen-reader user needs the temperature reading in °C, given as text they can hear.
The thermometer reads 41 °C
